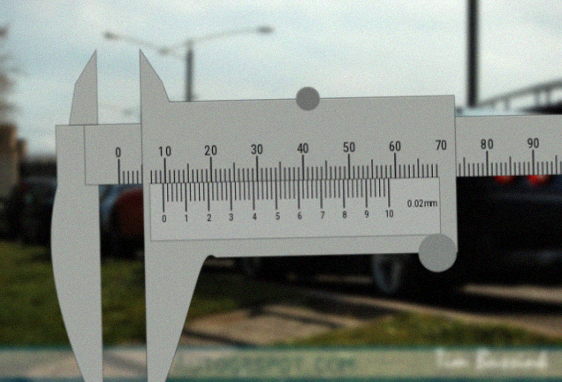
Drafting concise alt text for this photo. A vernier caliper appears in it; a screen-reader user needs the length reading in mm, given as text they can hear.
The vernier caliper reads 9.5 mm
